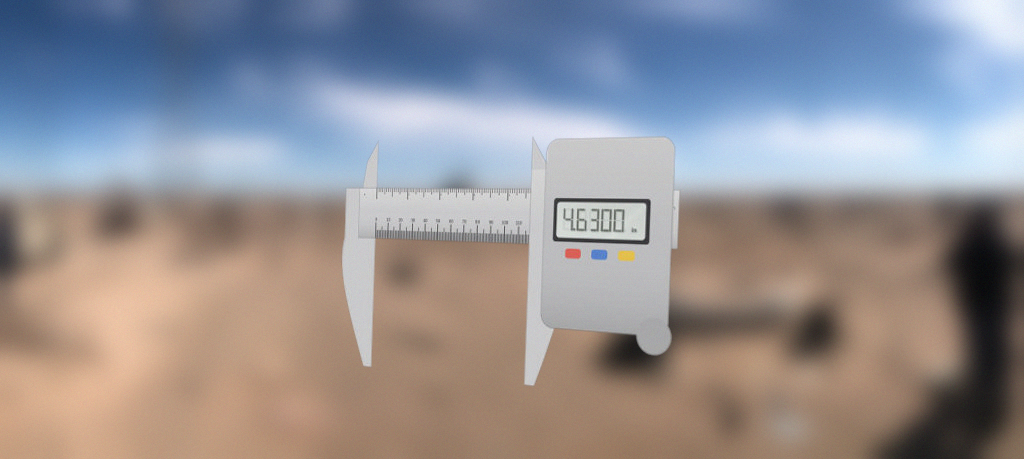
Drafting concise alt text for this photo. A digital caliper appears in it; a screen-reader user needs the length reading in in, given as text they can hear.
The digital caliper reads 4.6300 in
